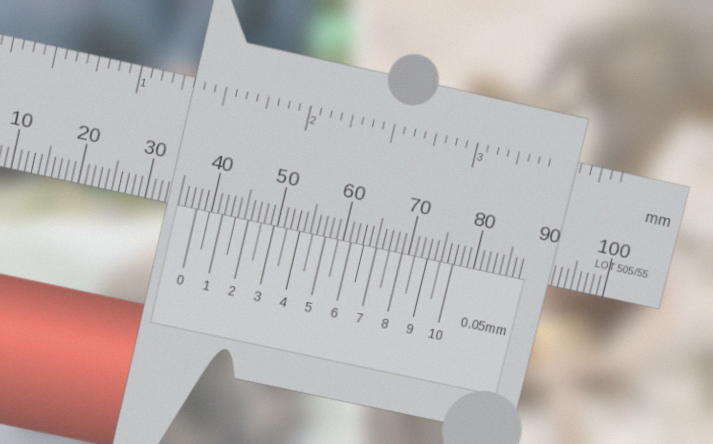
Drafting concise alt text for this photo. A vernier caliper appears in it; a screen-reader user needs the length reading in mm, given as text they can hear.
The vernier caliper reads 37.8 mm
